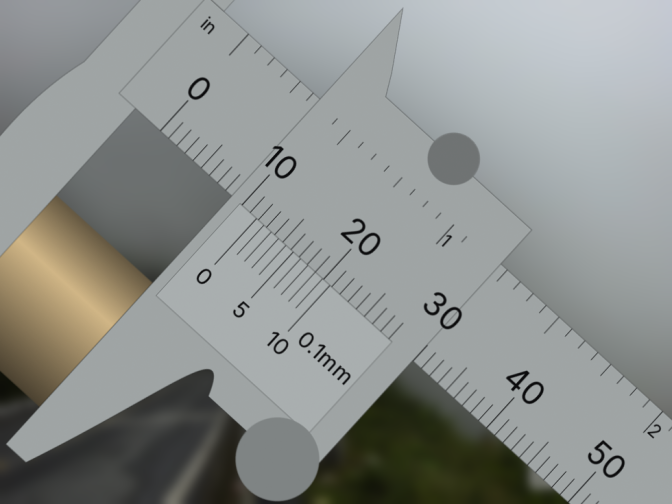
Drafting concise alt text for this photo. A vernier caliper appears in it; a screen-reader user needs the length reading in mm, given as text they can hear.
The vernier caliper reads 11.8 mm
